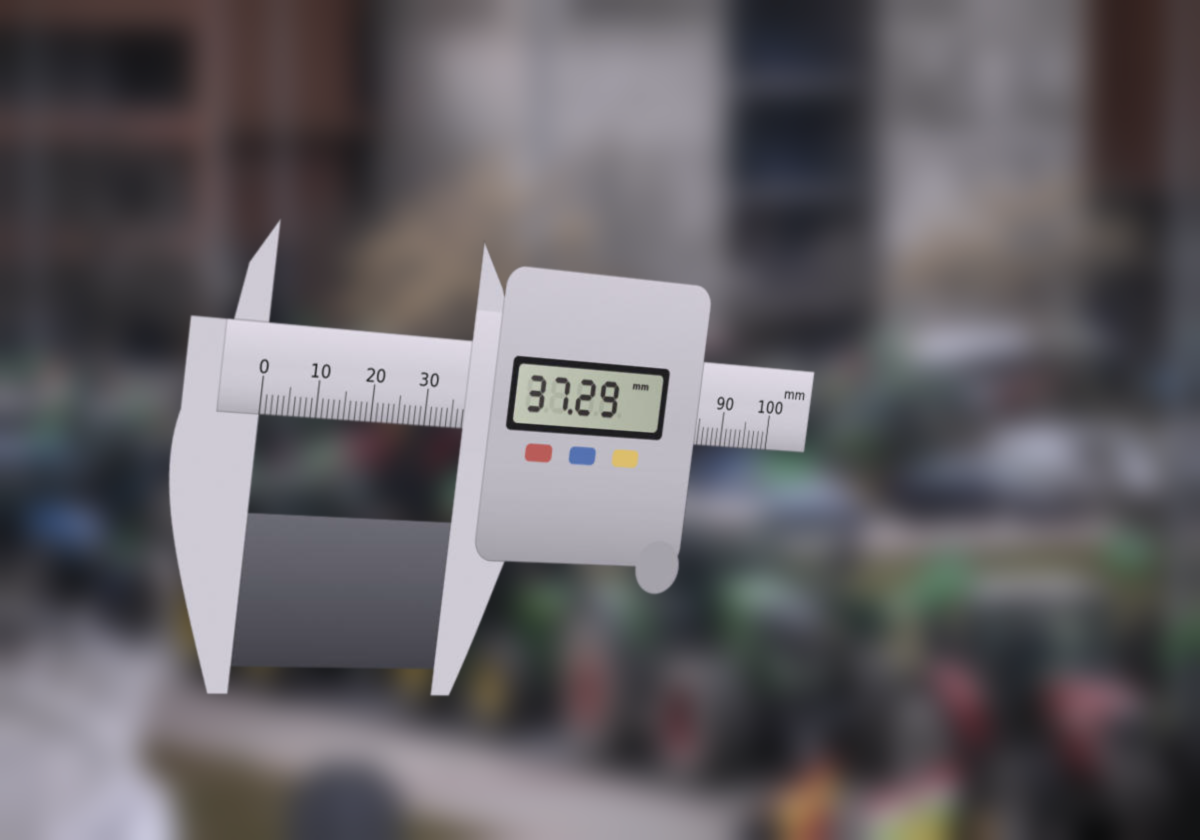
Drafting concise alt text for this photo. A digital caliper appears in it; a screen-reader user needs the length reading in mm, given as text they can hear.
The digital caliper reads 37.29 mm
